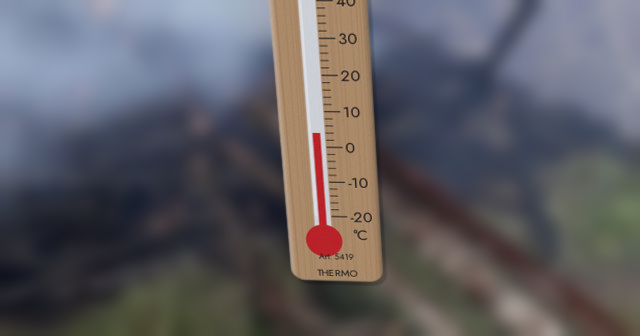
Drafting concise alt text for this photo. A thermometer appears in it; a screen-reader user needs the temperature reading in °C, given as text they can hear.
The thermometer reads 4 °C
